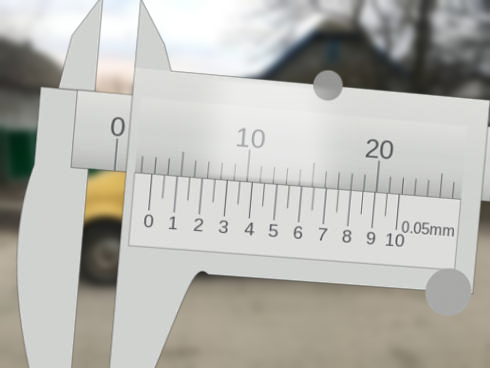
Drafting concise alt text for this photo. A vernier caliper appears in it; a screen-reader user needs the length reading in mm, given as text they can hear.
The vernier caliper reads 2.8 mm
